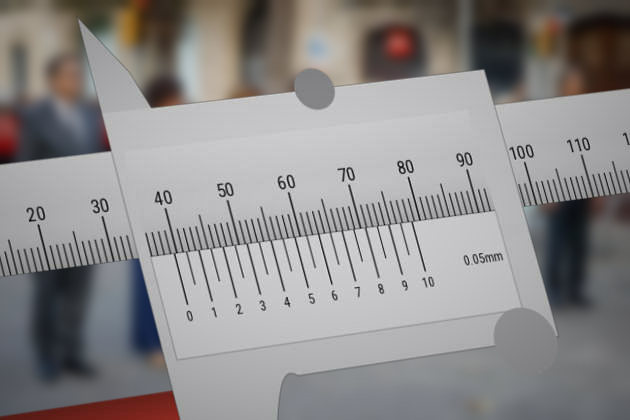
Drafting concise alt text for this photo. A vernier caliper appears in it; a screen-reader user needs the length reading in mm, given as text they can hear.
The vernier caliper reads 39.6 mm
